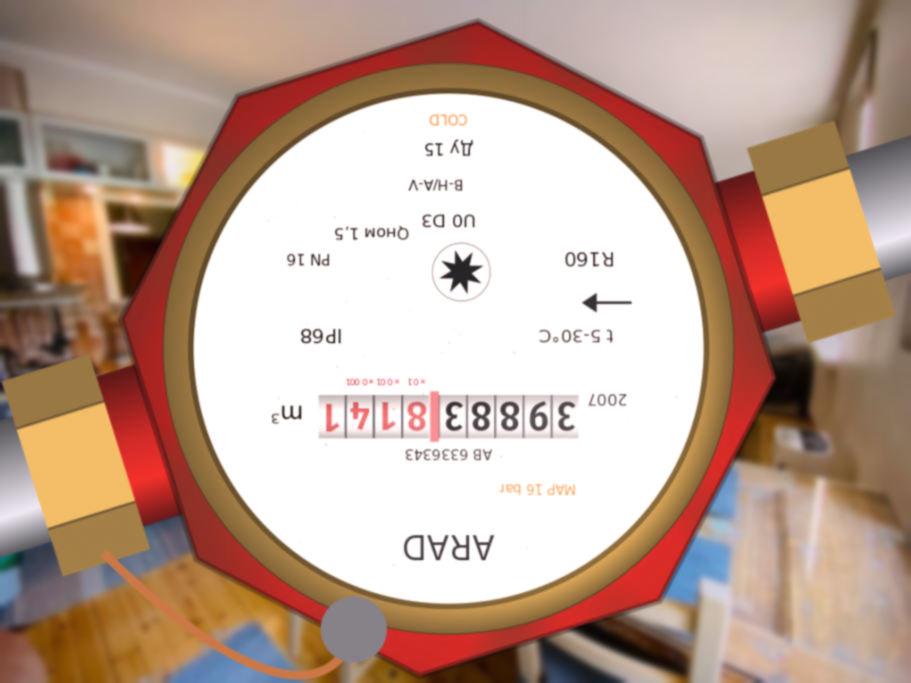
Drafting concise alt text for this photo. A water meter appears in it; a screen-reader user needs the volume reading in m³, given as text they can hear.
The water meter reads 39883.8141 m³
